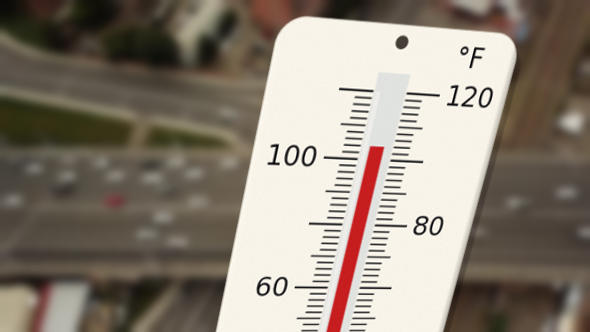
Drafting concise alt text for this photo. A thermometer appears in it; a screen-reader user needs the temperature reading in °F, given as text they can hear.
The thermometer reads 104 °F
